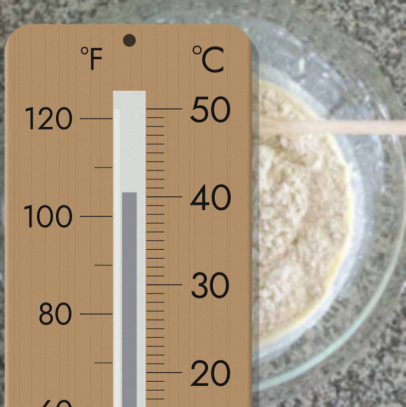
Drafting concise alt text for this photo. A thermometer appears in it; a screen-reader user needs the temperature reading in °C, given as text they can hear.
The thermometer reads 40.5 °C
